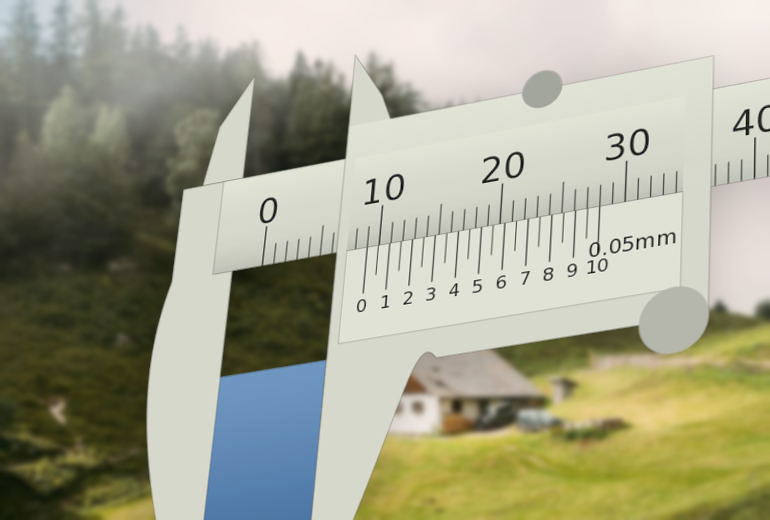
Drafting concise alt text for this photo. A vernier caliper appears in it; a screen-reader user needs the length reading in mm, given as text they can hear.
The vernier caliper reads 9.0 mm
